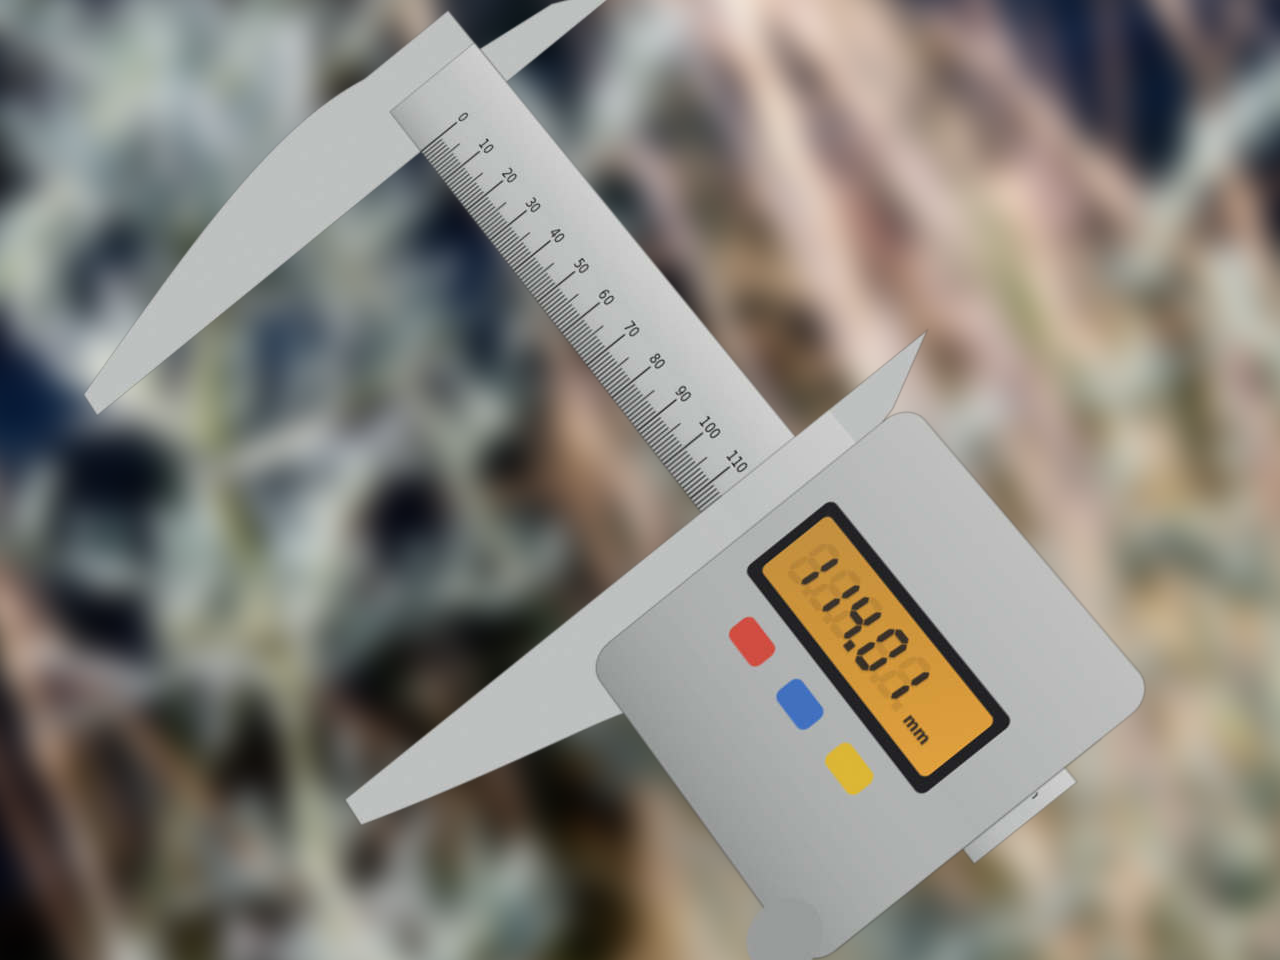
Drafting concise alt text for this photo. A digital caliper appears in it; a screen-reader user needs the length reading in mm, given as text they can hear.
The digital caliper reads 114.01 mm
